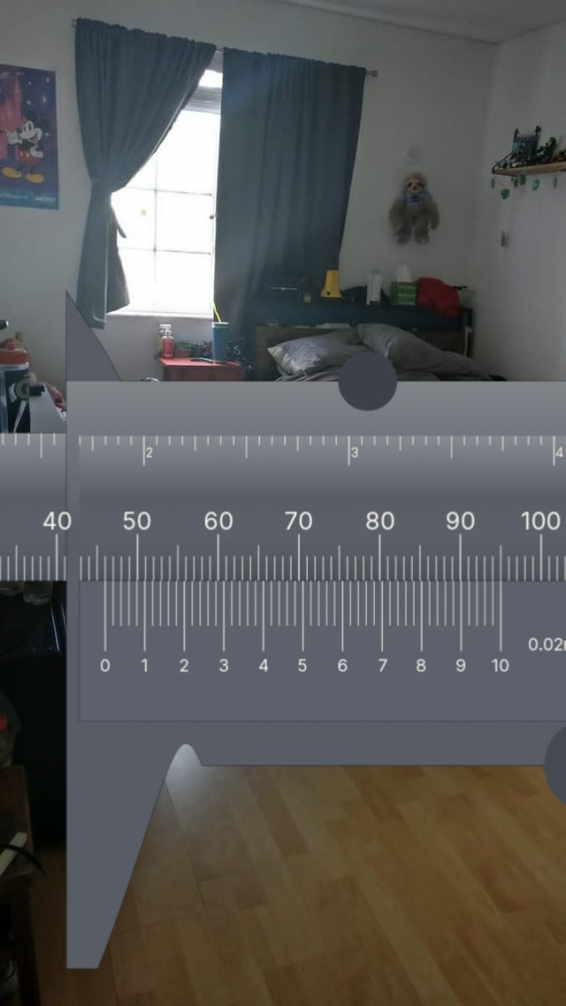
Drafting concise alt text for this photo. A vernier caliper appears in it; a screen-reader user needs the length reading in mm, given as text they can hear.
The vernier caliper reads 46.0 mm
